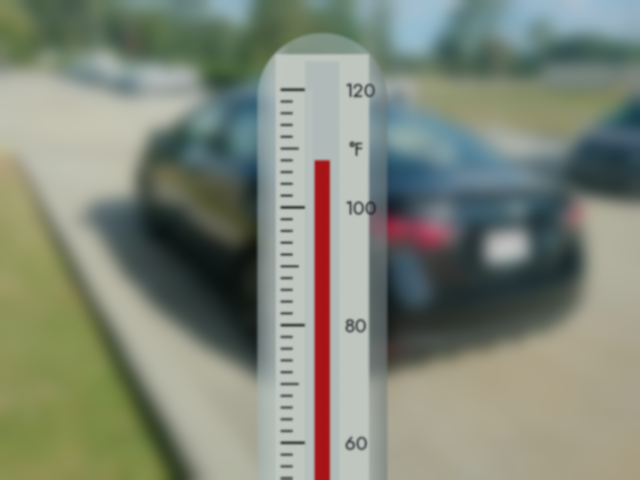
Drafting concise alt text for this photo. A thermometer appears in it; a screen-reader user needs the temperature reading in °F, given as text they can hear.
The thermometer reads 108 °F
